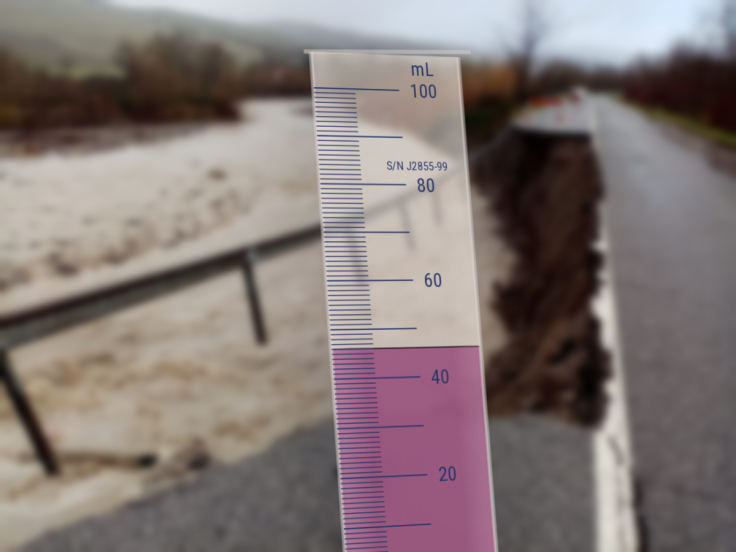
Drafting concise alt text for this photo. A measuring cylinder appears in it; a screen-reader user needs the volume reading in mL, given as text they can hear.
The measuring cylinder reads 46 mL
